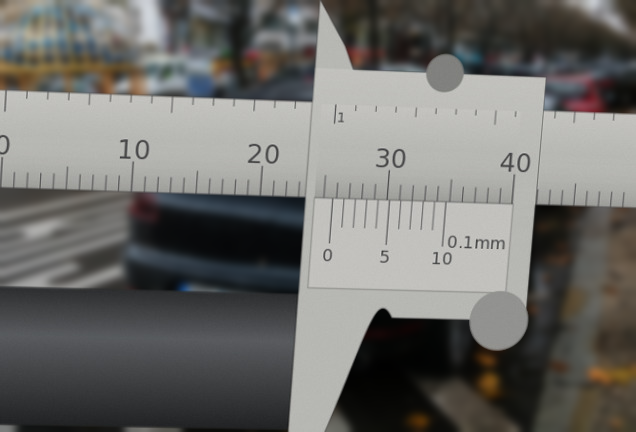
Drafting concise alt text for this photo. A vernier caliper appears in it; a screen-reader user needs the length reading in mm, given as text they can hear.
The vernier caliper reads 25.7 mm
